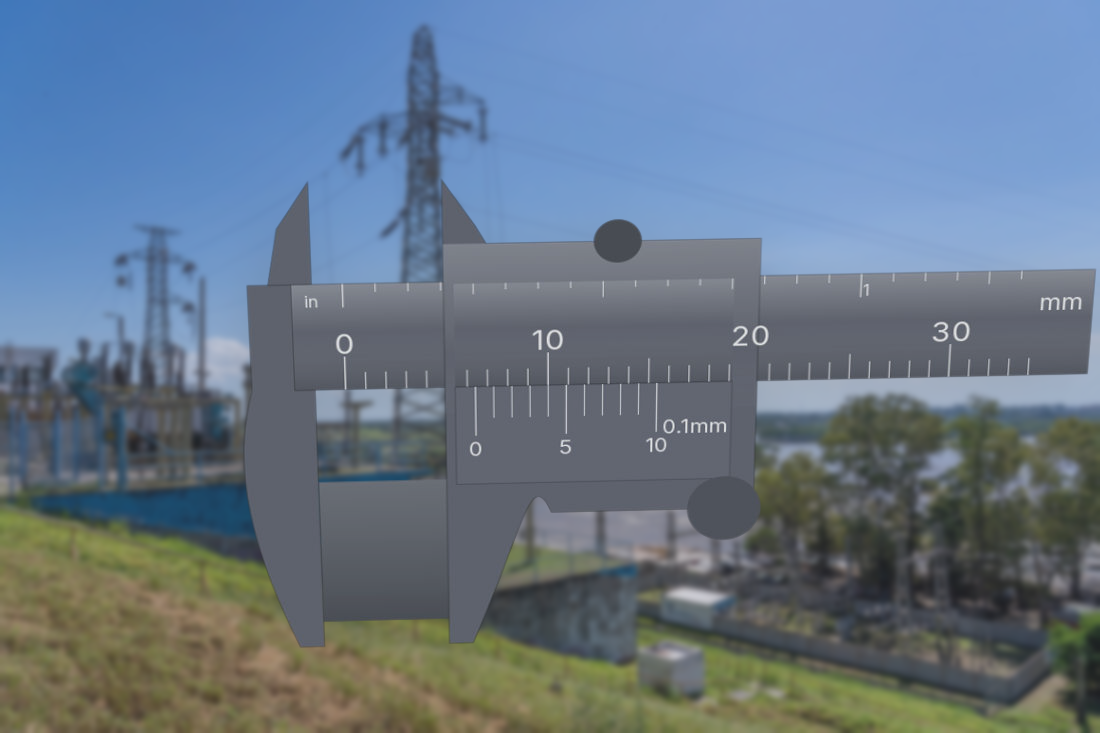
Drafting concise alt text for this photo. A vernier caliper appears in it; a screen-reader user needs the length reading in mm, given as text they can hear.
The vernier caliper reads 6.4 mm
